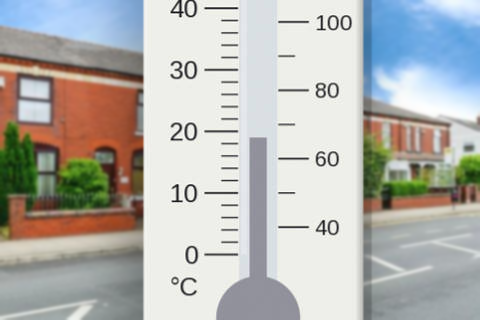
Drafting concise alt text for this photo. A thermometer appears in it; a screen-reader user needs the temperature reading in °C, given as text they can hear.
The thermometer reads 19 °C
